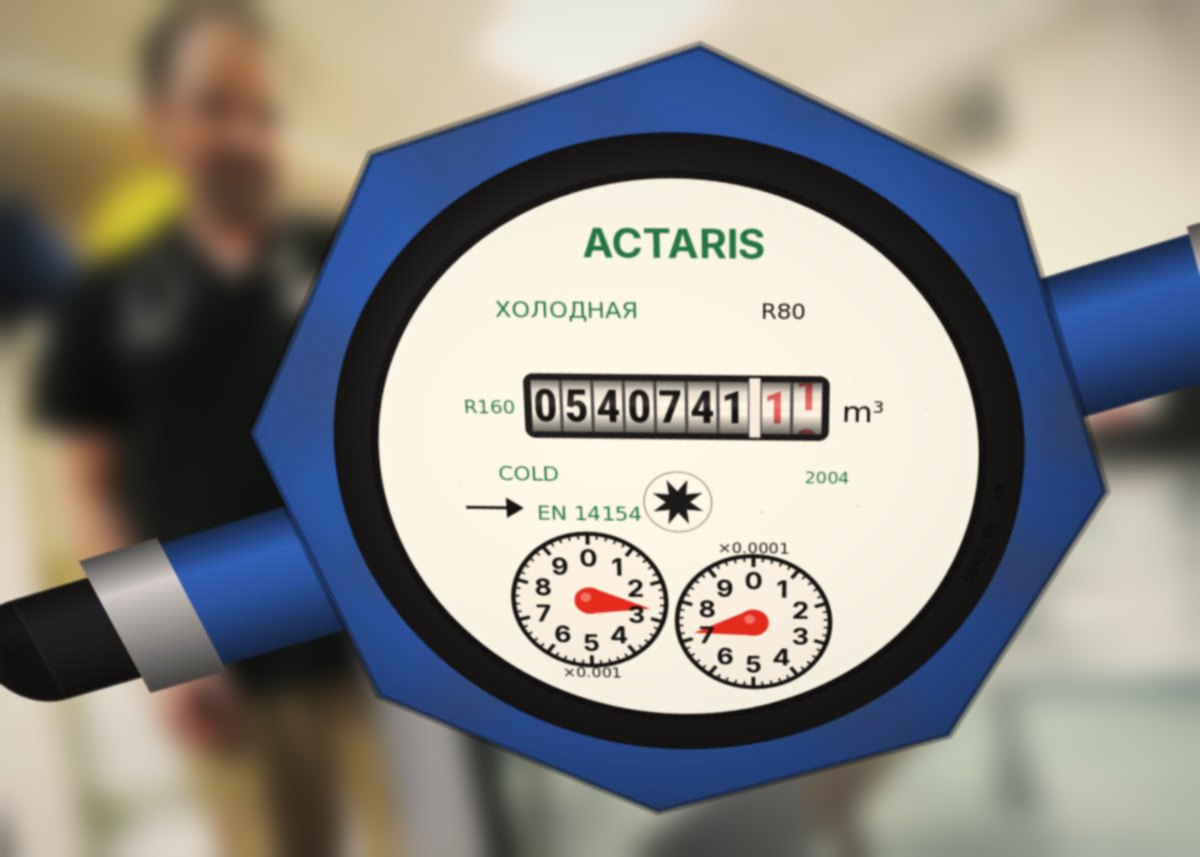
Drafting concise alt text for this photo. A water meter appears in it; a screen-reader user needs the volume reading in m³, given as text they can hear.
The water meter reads 540741.1127 m³
